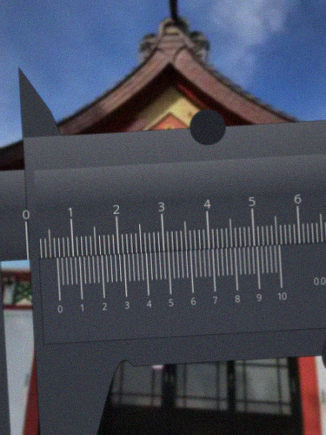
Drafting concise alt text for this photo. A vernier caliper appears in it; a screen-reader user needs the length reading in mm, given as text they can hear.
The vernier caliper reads 6.5 mm
